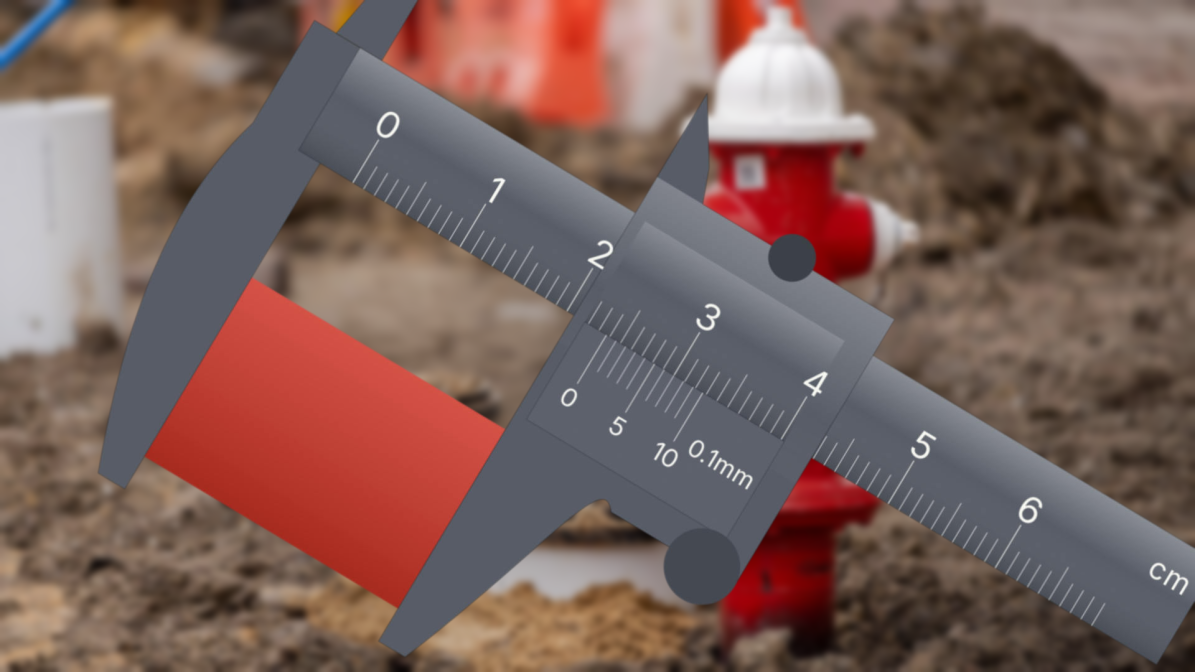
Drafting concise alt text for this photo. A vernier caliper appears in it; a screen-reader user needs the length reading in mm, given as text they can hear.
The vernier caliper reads 23.7 mm
